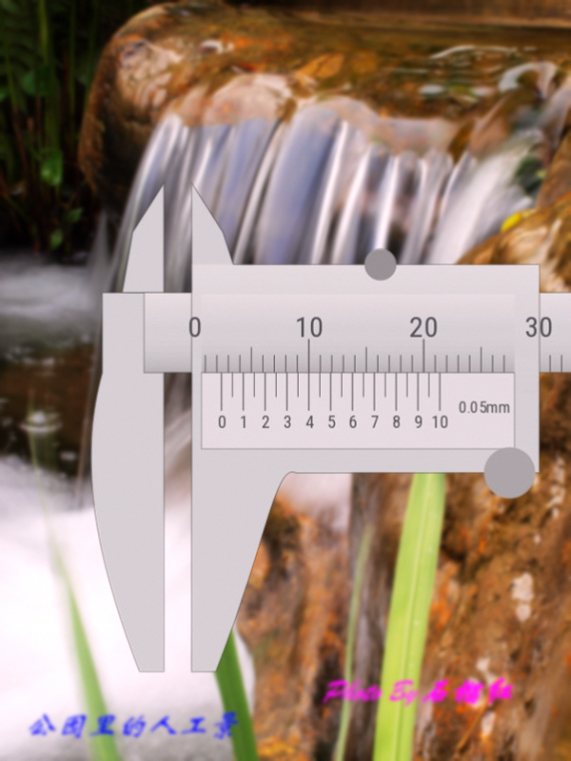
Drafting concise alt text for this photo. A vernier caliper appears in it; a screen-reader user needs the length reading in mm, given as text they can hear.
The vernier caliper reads 2.4 mm
